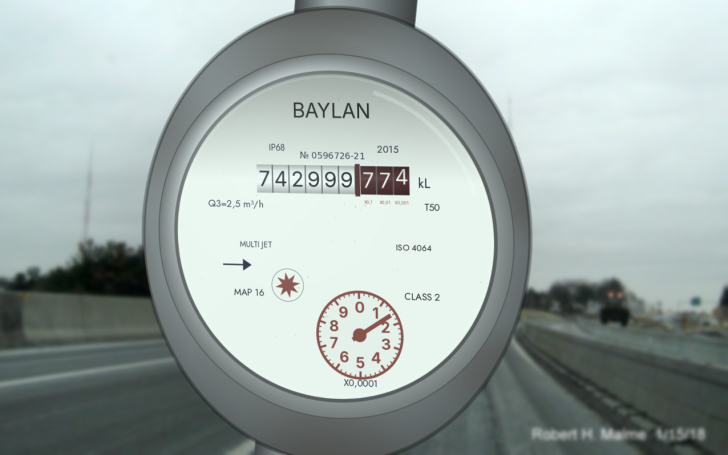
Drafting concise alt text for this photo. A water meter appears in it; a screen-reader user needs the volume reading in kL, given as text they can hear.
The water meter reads 742999.7741 kL
